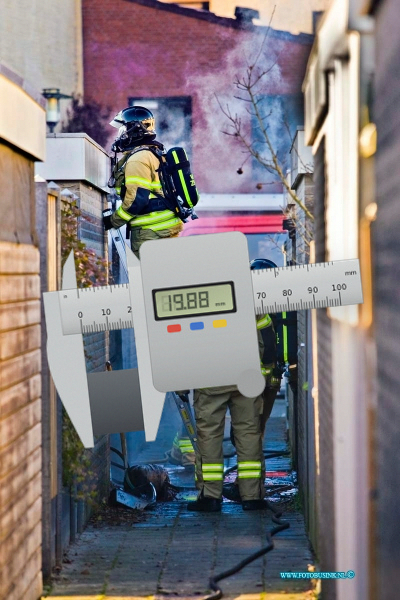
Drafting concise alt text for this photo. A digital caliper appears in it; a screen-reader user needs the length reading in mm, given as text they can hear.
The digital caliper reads 19.88 mm
